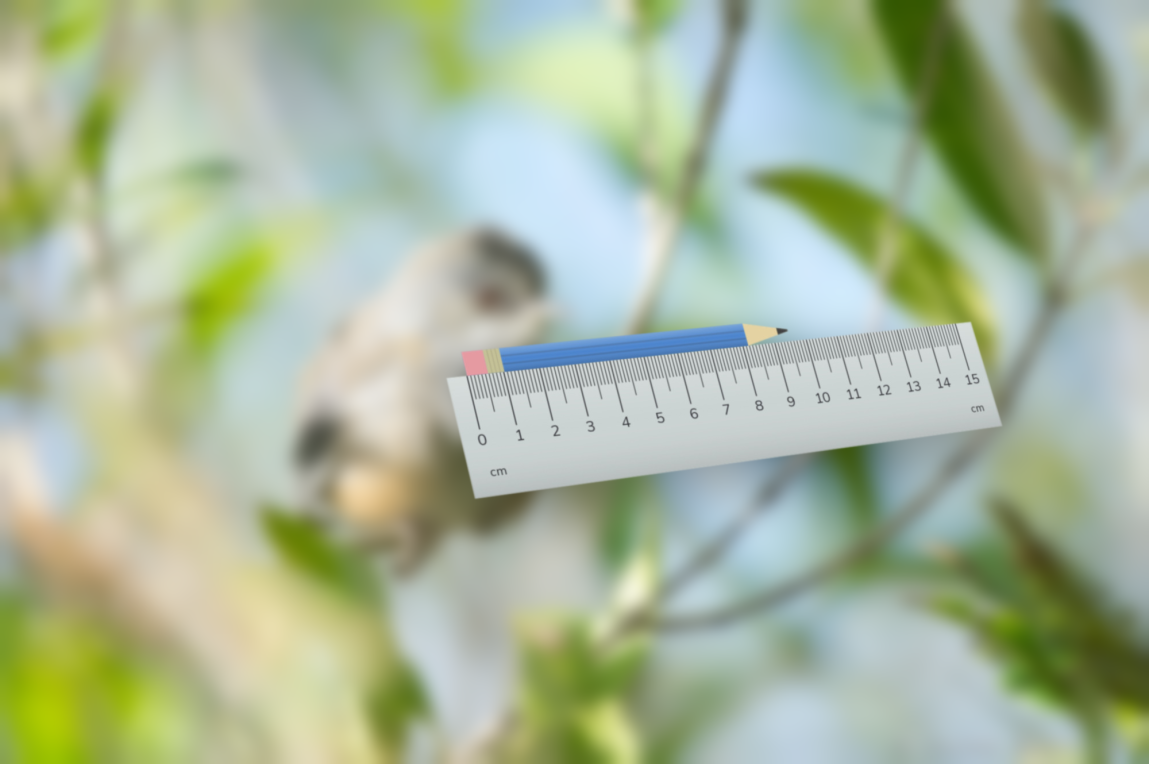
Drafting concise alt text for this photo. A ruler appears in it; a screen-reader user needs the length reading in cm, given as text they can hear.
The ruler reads 9.5 cm
